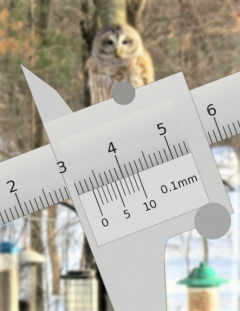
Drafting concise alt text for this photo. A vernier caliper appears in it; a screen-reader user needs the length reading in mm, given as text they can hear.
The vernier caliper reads 33.8 mm
